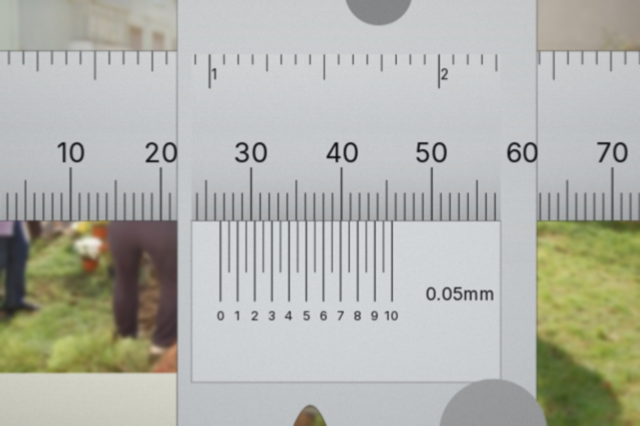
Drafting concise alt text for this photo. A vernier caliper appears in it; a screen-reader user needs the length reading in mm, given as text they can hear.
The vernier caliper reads 26.6 mm
